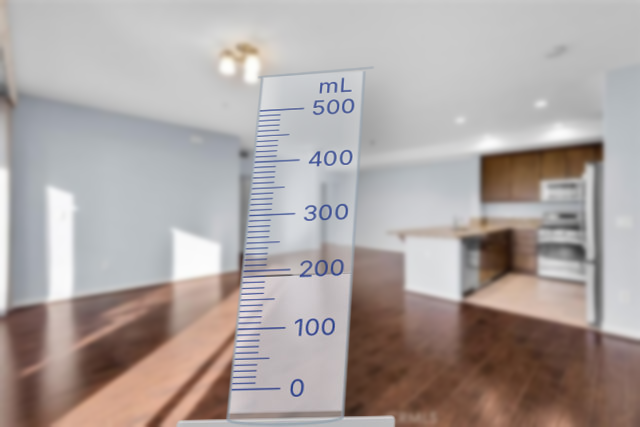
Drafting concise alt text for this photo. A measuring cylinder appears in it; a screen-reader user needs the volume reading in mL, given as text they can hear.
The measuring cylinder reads 190 mL
